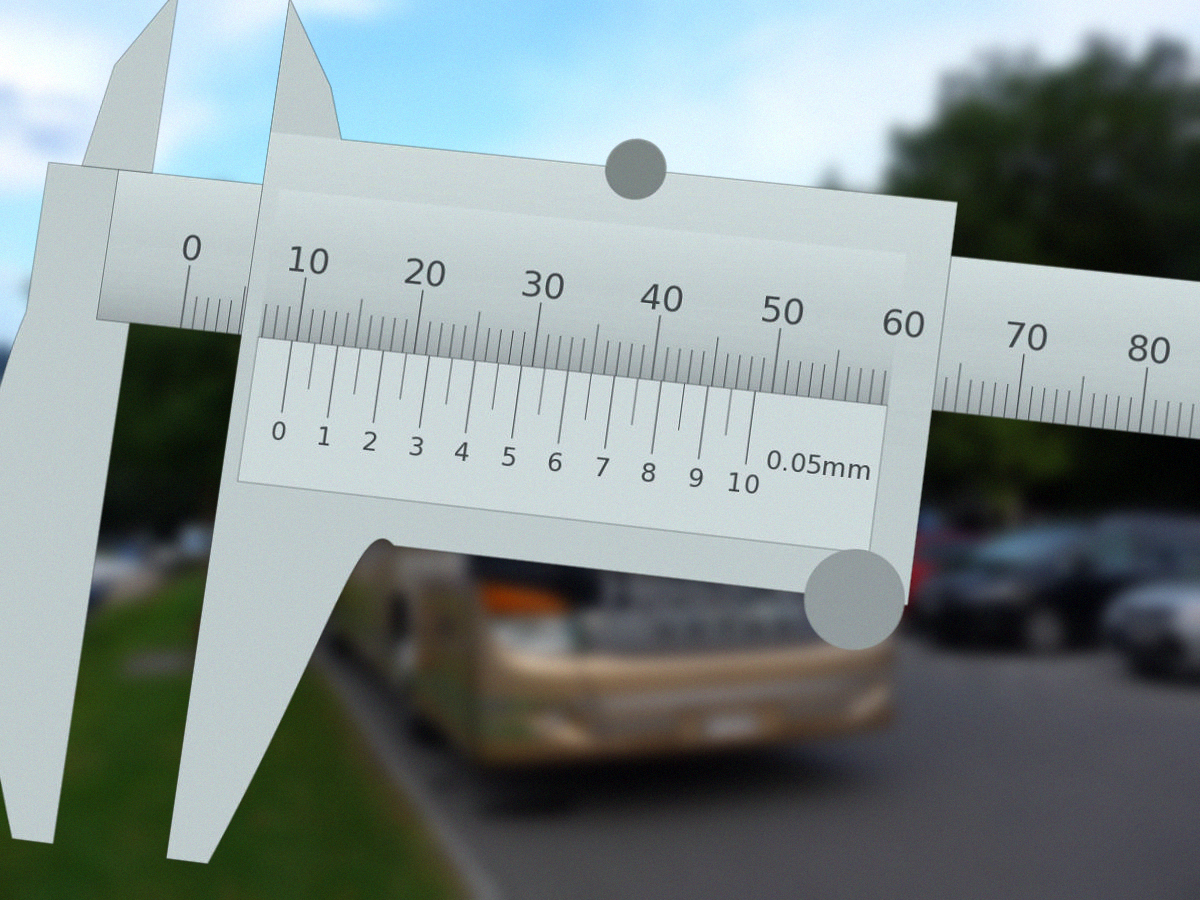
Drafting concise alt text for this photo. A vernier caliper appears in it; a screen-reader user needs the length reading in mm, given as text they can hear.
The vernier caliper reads 9.6 mm
